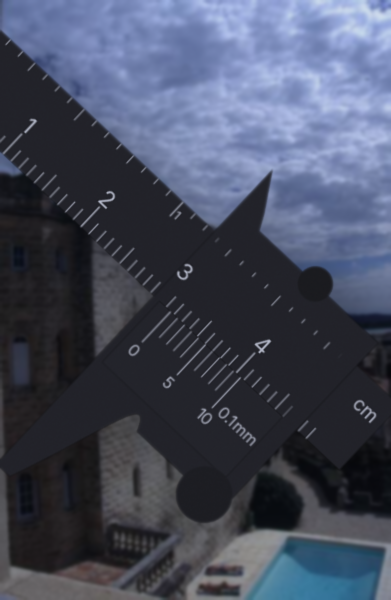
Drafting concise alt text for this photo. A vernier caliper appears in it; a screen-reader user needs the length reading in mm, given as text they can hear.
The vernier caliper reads 31.6 mm
